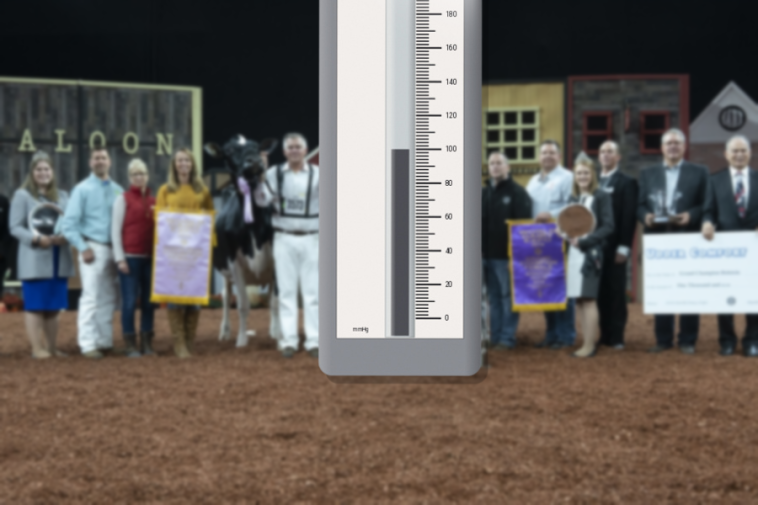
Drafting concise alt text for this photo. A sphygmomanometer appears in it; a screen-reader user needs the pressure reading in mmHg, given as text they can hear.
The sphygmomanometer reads 100 mmHg
